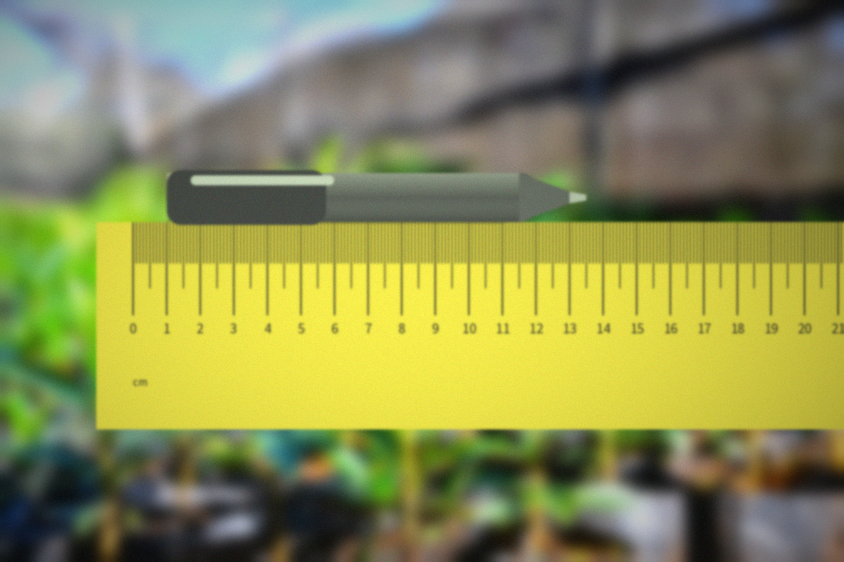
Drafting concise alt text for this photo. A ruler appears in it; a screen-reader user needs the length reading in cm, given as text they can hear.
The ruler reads 12.5 cm
